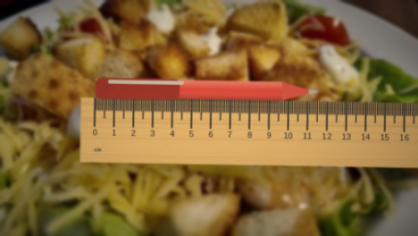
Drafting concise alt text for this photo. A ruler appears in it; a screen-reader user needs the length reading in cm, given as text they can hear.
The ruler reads 11.5 cm
